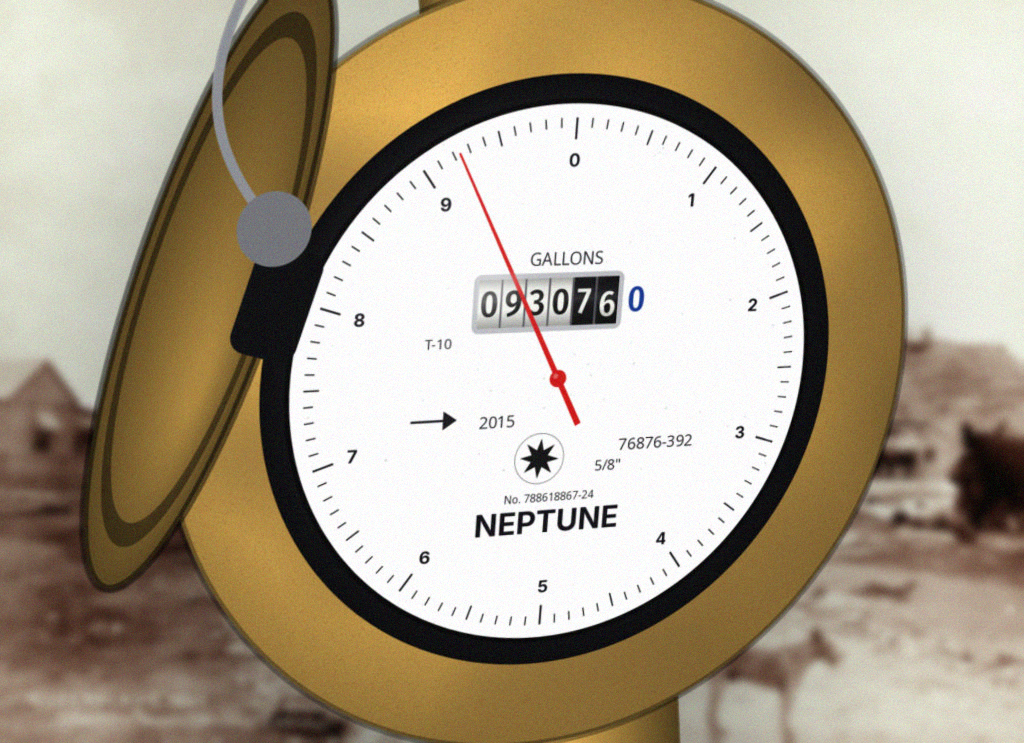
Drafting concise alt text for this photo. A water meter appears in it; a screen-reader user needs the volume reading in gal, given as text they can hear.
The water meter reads 930759.2 gal
